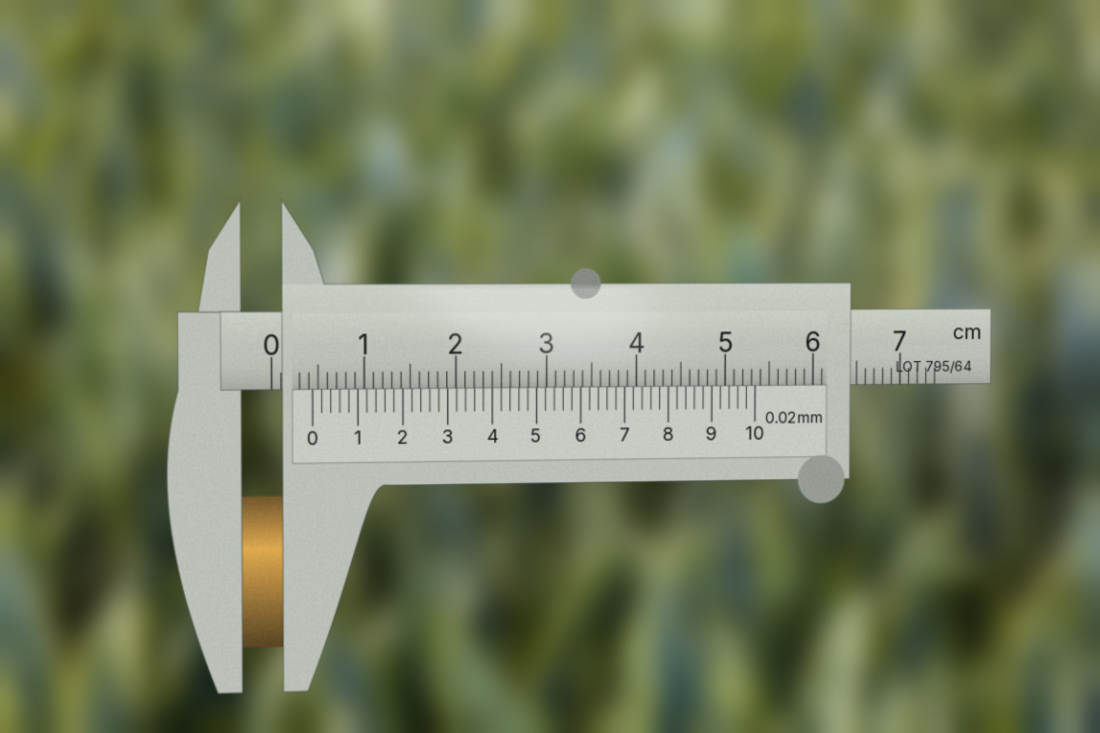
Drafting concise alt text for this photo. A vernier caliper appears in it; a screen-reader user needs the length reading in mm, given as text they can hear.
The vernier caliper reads 4.4 mm
